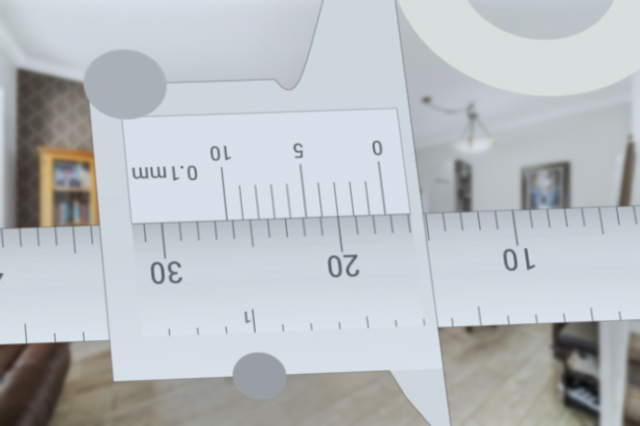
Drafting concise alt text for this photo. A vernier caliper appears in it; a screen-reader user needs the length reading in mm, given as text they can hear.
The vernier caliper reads 17.3 mm
